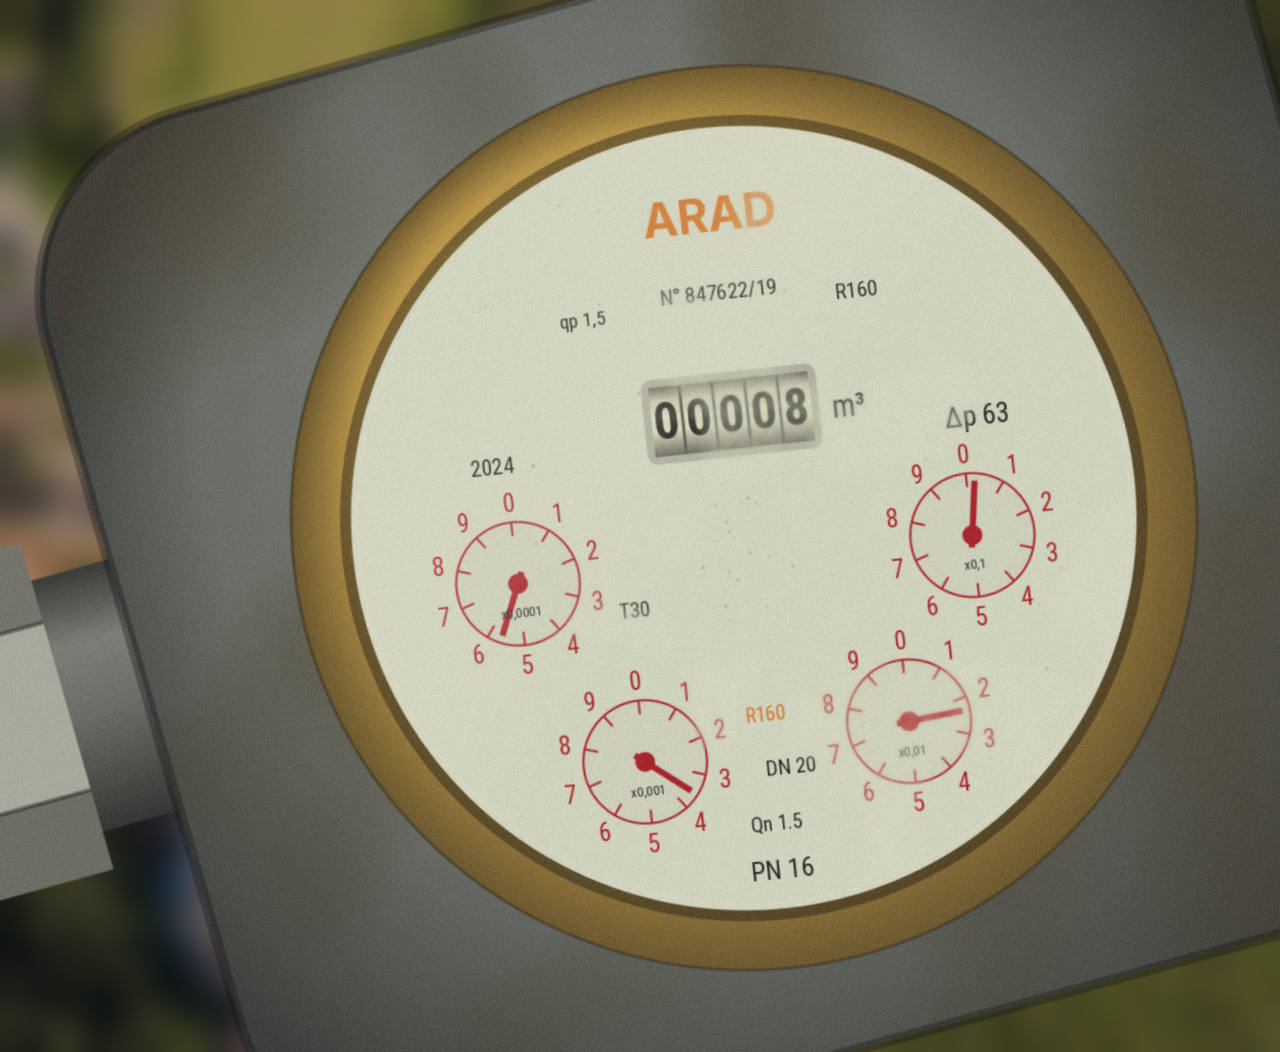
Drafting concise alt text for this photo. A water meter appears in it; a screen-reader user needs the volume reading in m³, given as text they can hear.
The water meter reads 8.0235 m³
